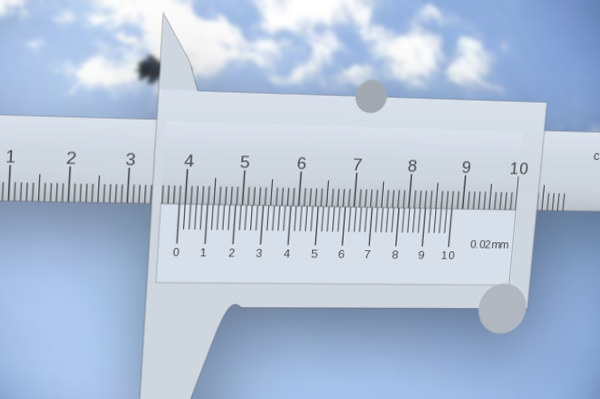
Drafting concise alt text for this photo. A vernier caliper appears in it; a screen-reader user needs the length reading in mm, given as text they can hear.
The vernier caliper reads 39.0 mm
